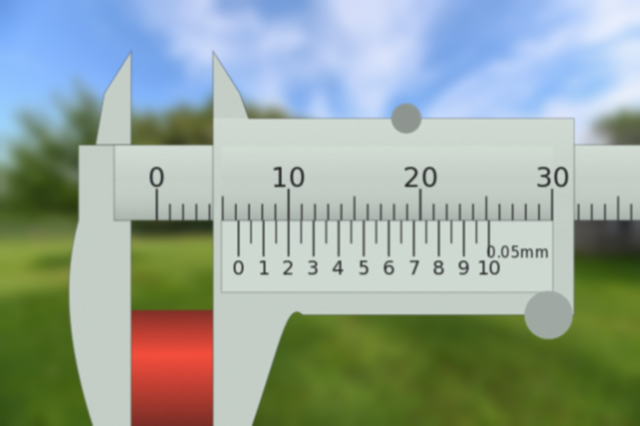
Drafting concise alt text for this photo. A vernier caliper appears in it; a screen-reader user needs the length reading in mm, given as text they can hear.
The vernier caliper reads 6.2 mm
